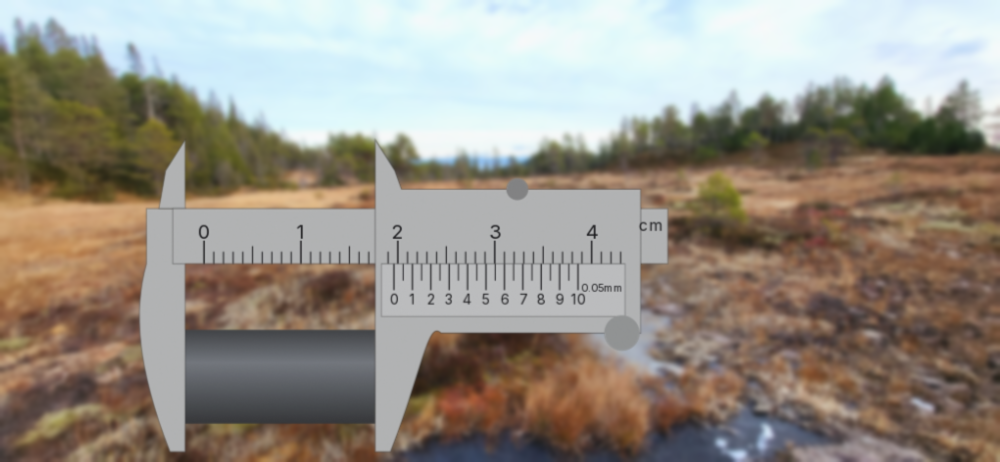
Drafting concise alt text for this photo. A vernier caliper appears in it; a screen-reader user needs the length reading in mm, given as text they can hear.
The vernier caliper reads 19.6 mm
